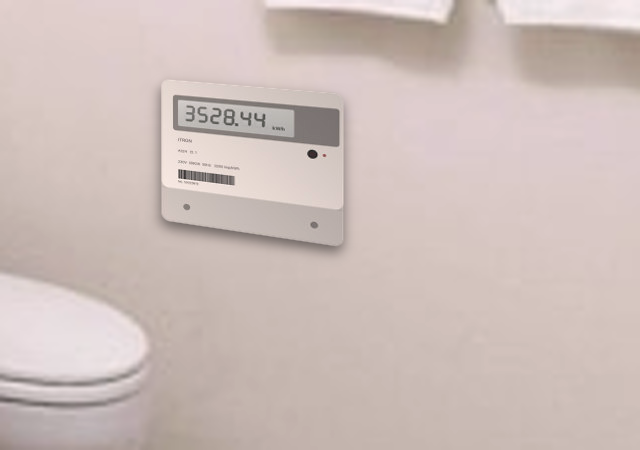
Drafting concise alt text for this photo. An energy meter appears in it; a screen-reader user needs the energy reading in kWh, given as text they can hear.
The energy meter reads 3528.44 kWh
